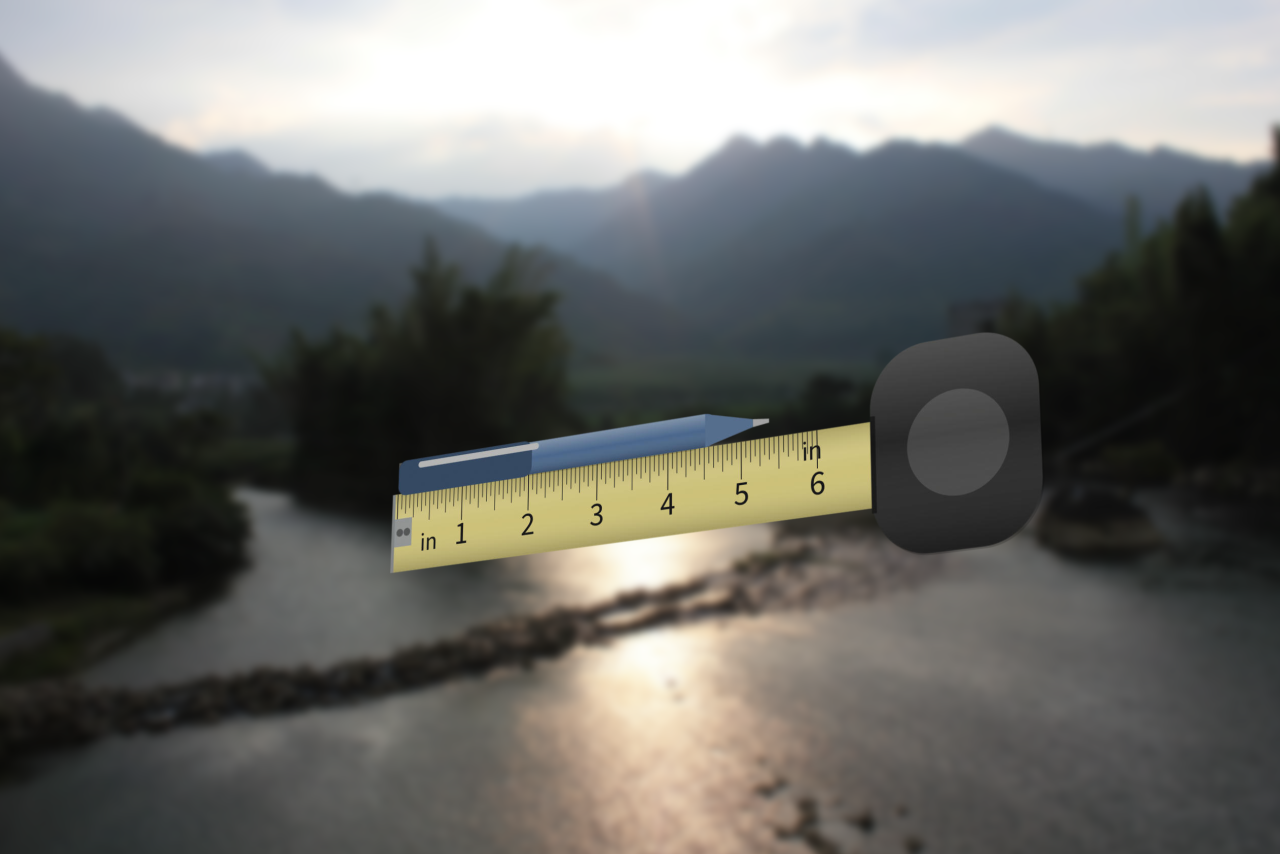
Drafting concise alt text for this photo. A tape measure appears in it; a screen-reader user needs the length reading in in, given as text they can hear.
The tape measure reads 5.375 in
